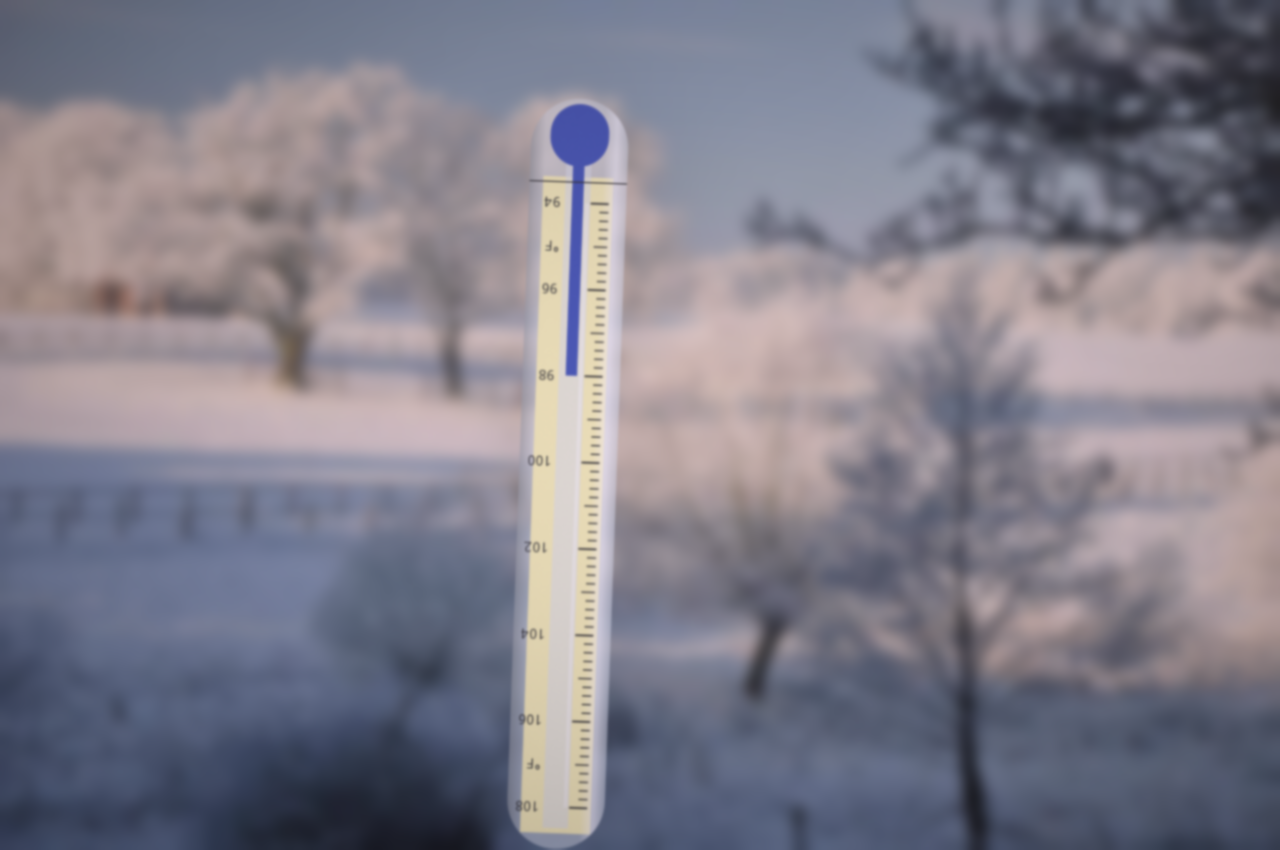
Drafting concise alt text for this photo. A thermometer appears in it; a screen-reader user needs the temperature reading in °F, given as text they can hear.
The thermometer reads 98 °F
